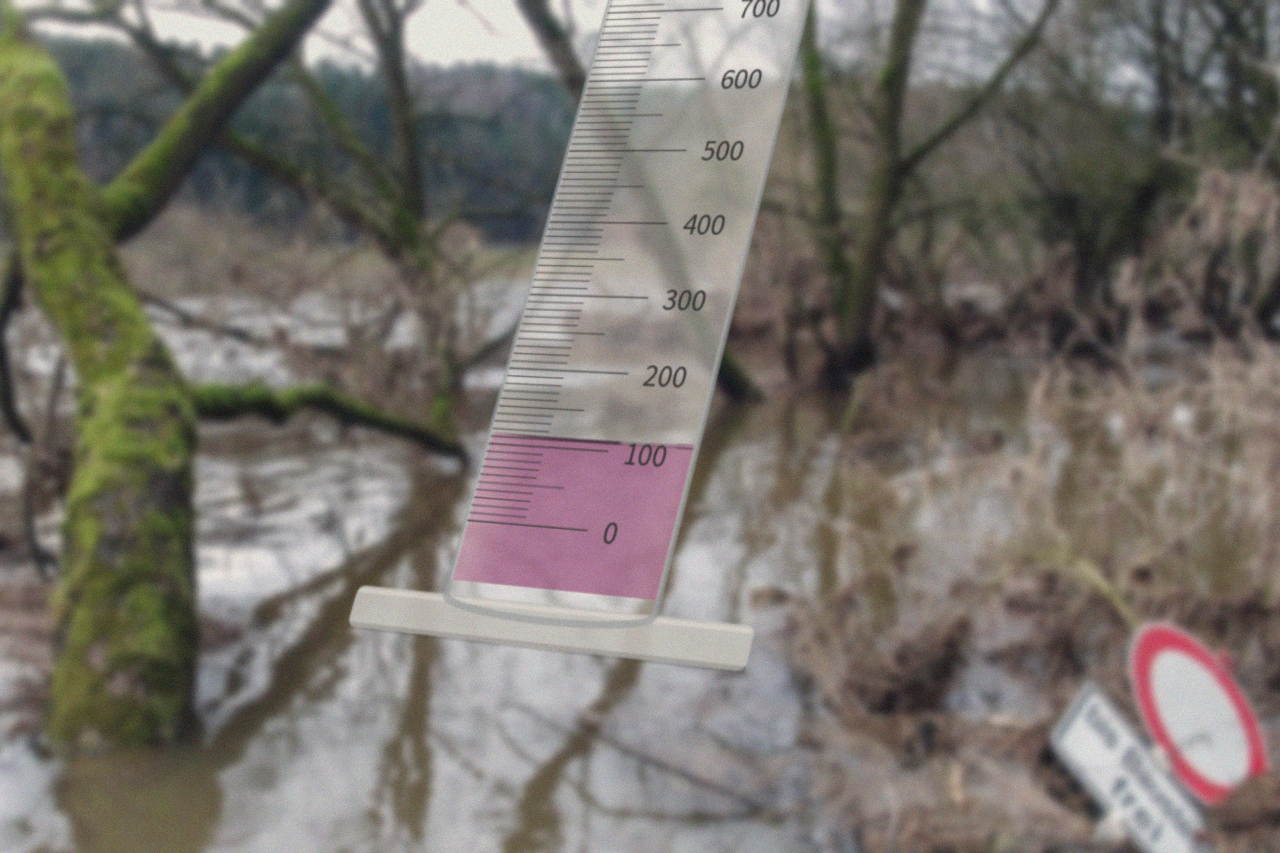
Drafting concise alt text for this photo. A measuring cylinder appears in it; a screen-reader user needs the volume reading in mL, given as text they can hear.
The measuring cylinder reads 110 mL
